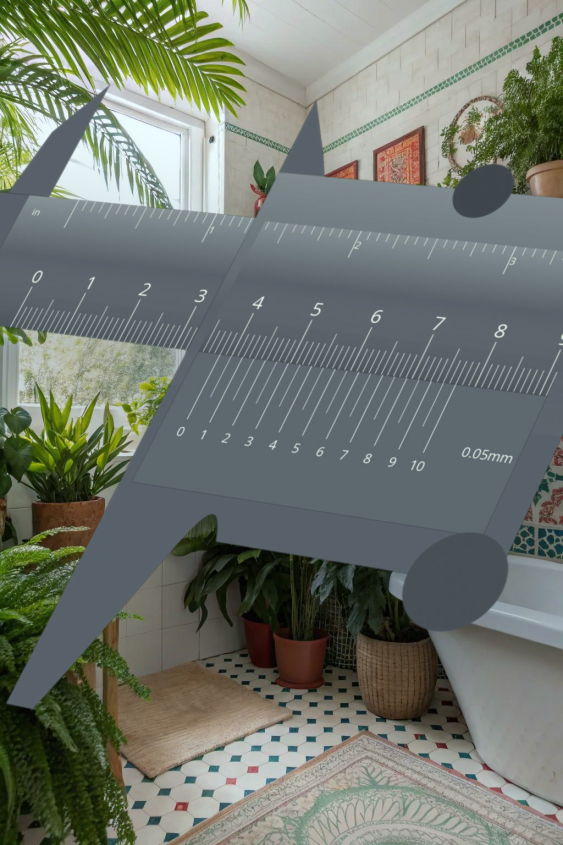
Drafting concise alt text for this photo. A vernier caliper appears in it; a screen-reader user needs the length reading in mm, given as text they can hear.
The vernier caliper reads 38.0 mm
